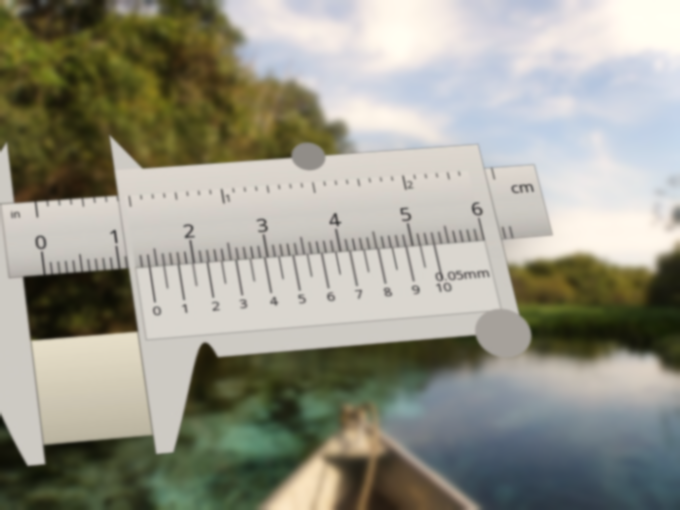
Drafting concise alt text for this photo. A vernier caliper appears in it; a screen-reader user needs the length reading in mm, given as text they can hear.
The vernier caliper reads 14.0 mm
